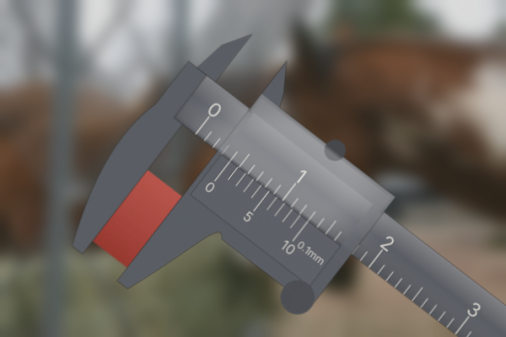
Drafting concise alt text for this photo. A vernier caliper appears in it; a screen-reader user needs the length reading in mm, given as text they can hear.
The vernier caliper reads 4.0 mm
